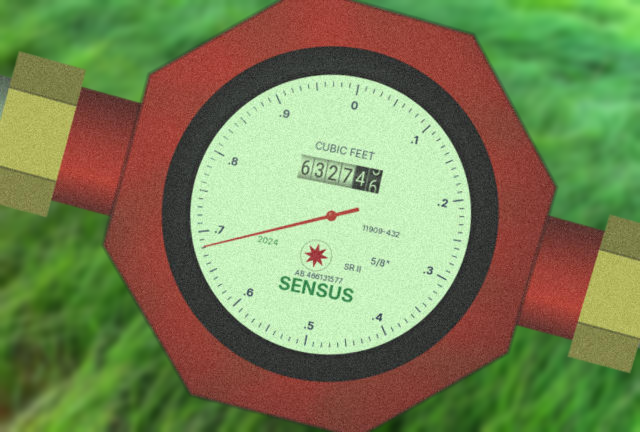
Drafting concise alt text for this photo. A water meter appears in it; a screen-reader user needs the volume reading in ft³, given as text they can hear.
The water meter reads 632745.68 ft³
